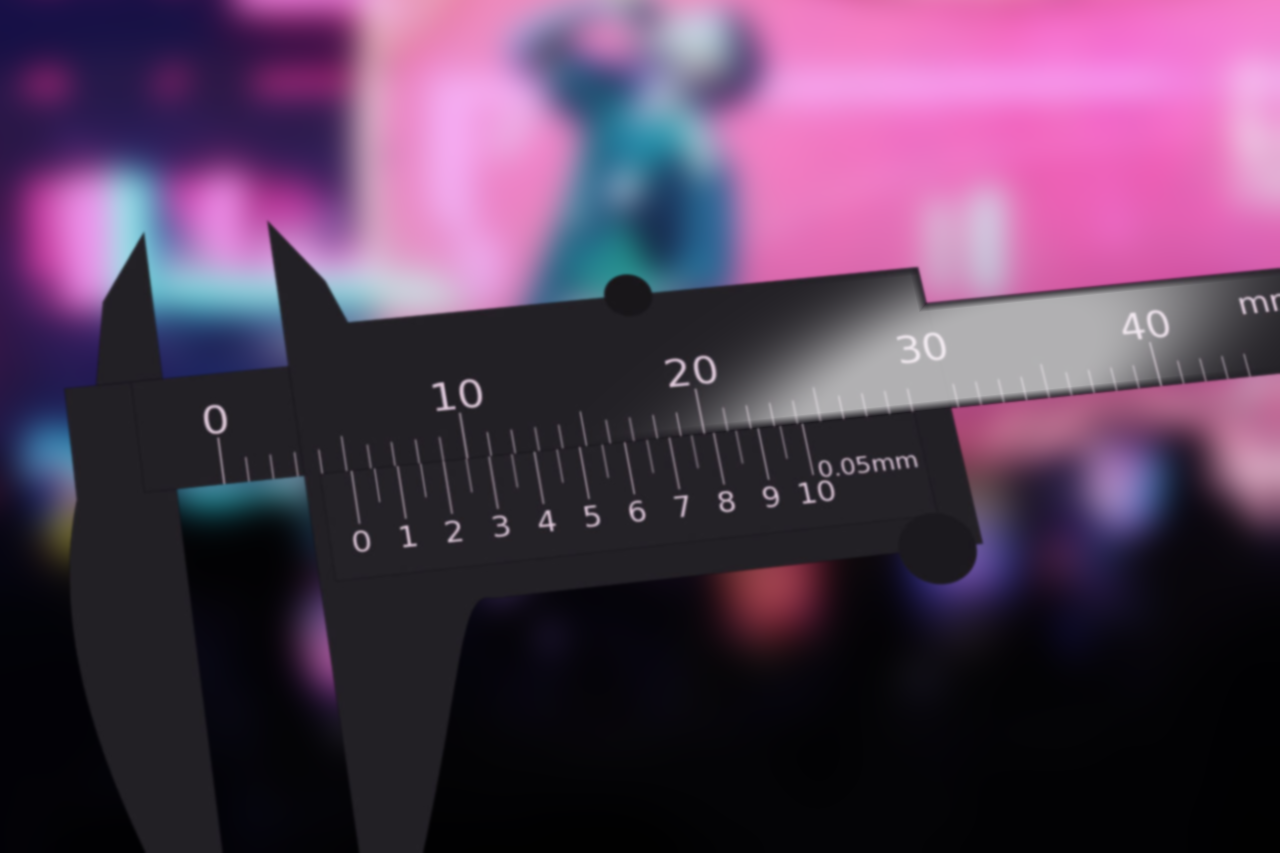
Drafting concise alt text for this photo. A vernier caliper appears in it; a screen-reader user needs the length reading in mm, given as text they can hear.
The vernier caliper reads 5.2 mm
